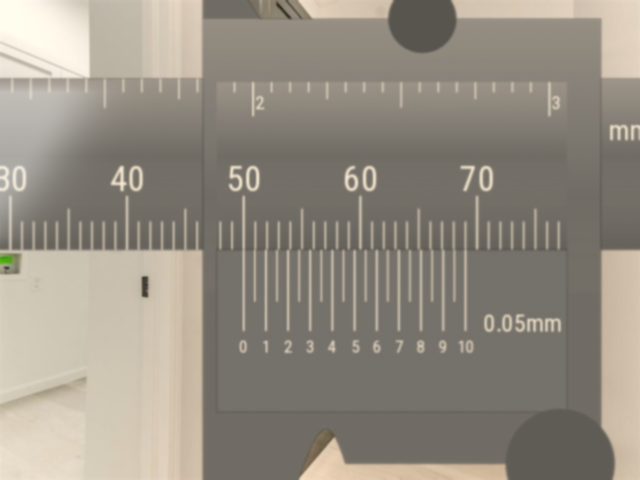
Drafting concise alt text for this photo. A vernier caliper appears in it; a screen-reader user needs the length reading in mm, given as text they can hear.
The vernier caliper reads 50.0 mm
